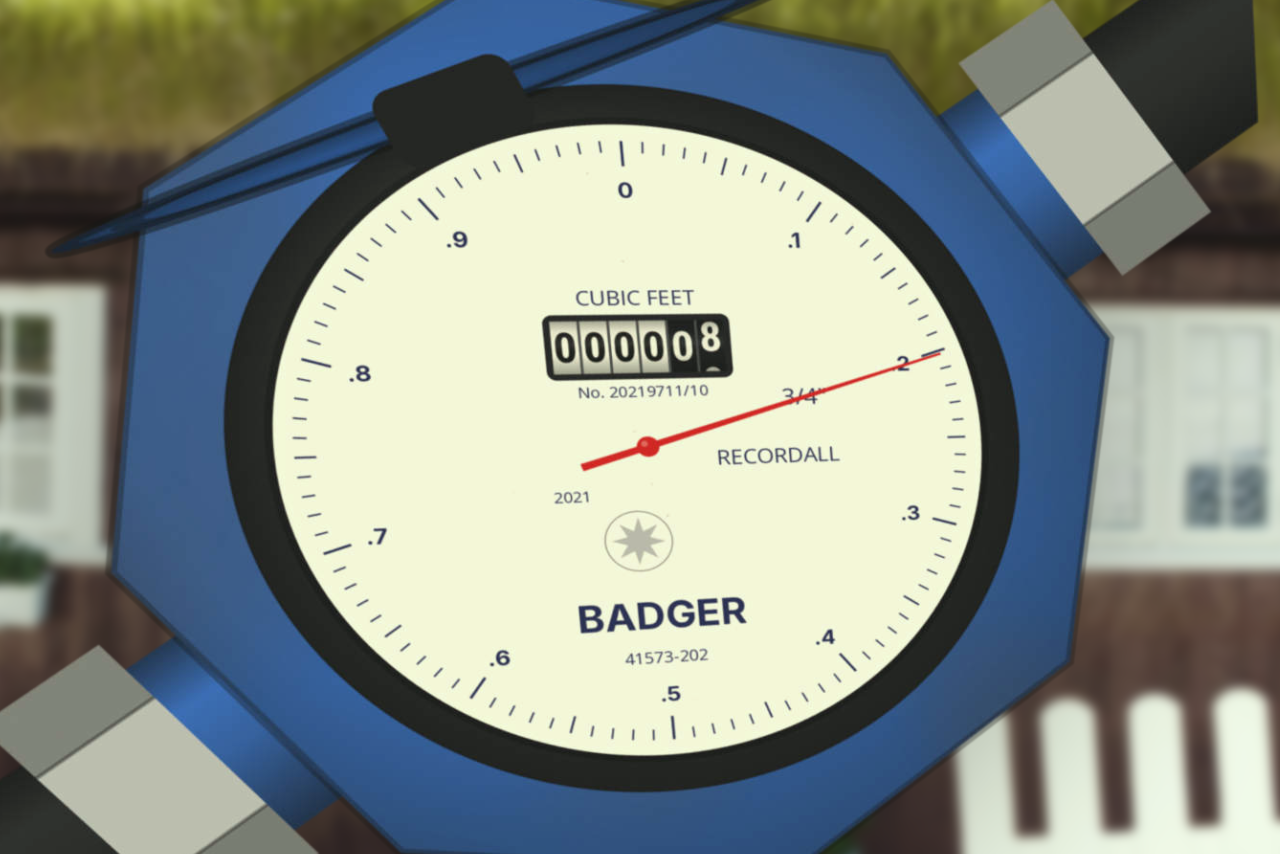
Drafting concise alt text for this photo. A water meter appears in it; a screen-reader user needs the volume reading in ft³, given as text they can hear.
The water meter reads 8.20 ft³
